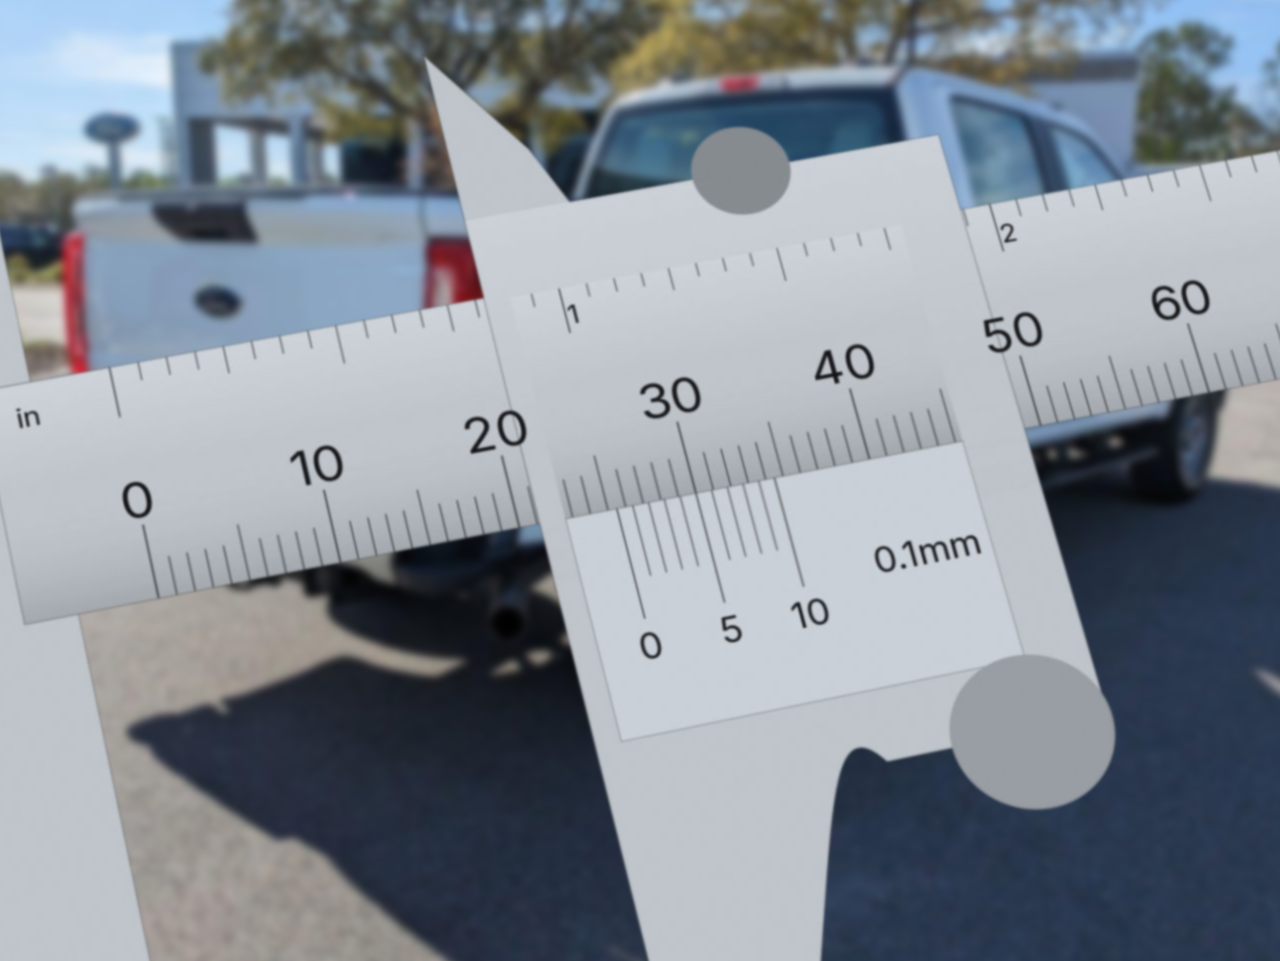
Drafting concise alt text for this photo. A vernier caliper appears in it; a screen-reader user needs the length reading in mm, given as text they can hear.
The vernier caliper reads 25.5 mm
